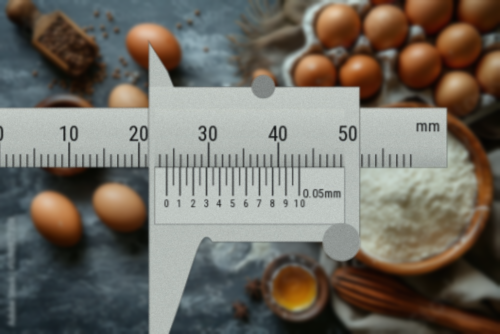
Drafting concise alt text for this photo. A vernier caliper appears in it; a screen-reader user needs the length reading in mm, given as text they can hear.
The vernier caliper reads 24.0 mm
